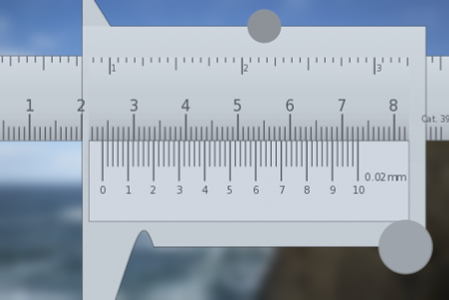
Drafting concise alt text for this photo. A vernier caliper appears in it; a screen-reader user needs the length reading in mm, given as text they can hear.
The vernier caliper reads 24.0 mm
